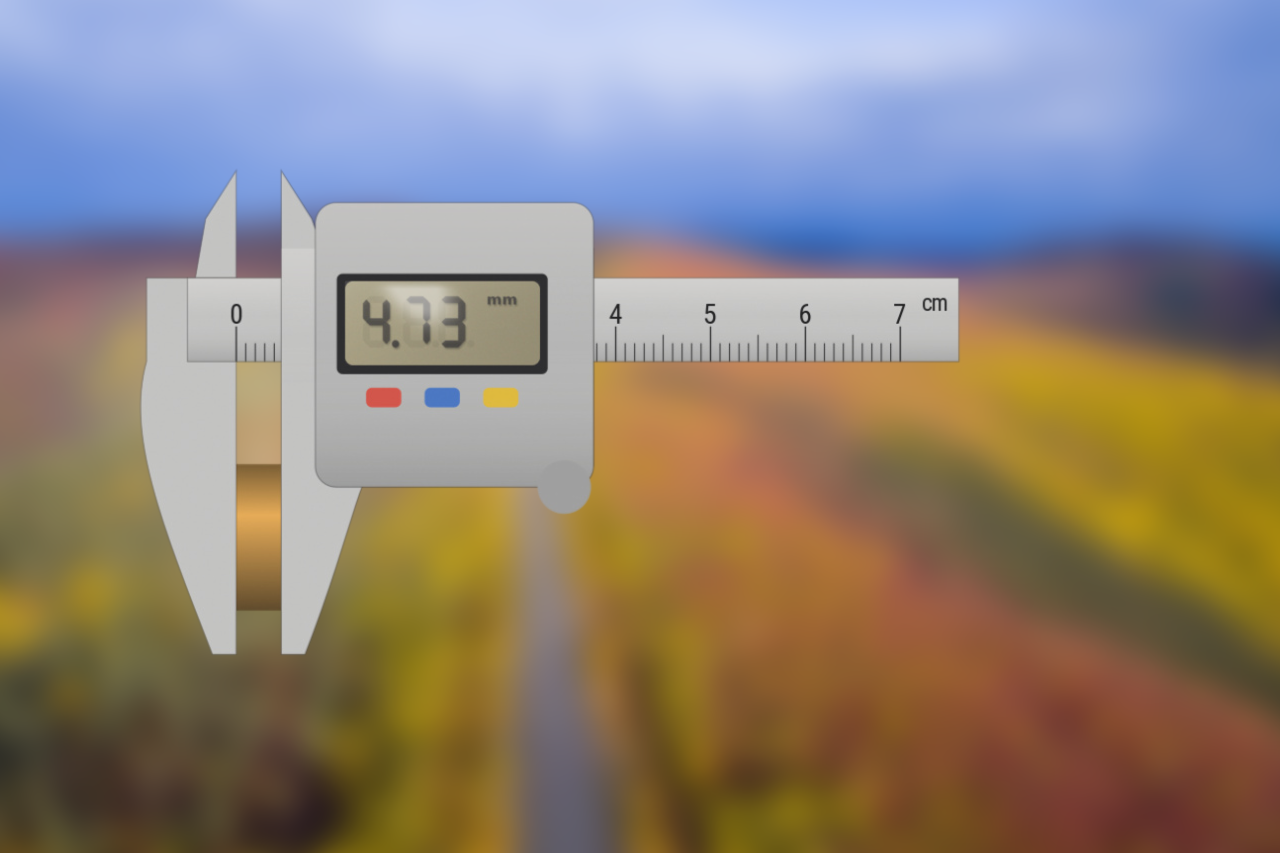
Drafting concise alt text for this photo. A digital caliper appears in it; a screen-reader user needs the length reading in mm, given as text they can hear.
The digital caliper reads 4.73 mm
